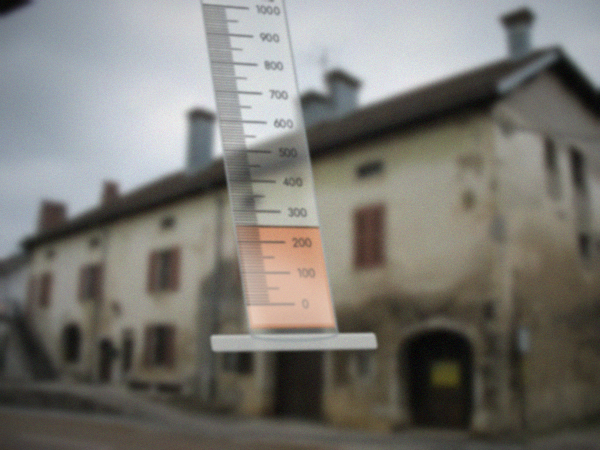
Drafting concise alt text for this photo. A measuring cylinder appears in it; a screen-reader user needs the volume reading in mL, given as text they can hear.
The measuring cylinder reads 250 mL
